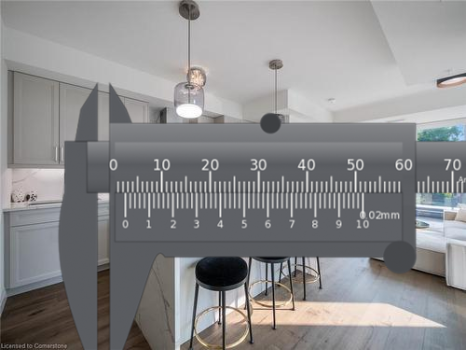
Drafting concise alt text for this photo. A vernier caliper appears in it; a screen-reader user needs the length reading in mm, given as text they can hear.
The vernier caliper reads 2.5 mm
